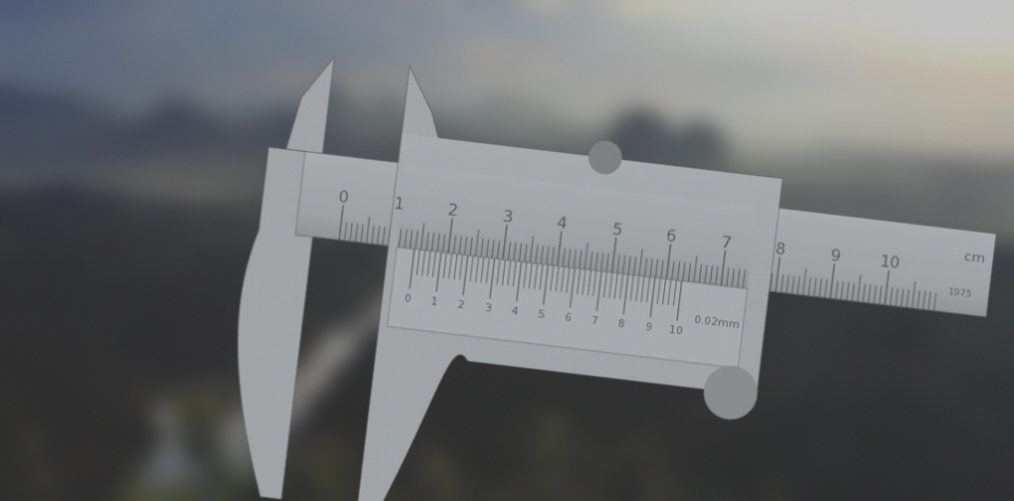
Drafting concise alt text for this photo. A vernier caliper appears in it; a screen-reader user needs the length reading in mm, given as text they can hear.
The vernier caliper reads 13.8 mm
